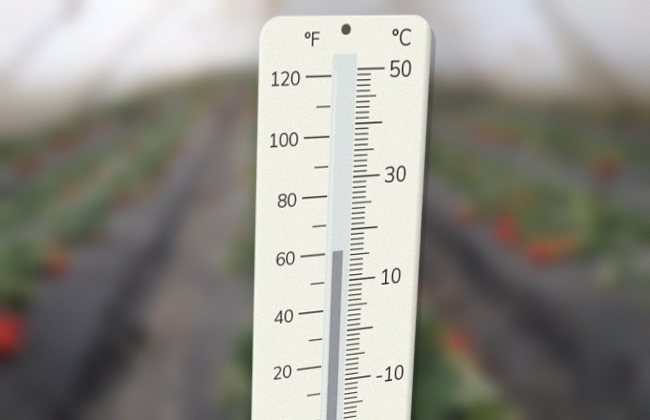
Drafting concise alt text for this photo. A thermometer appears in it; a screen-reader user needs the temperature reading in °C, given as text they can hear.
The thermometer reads 16 °C
